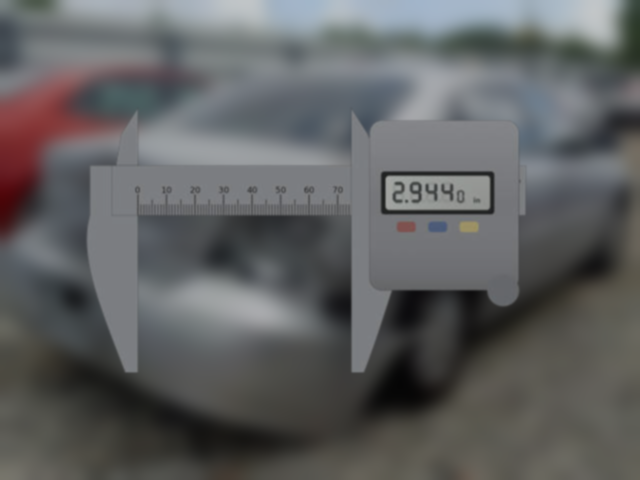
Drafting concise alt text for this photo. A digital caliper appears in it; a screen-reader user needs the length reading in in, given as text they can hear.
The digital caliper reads 2.9440 in
